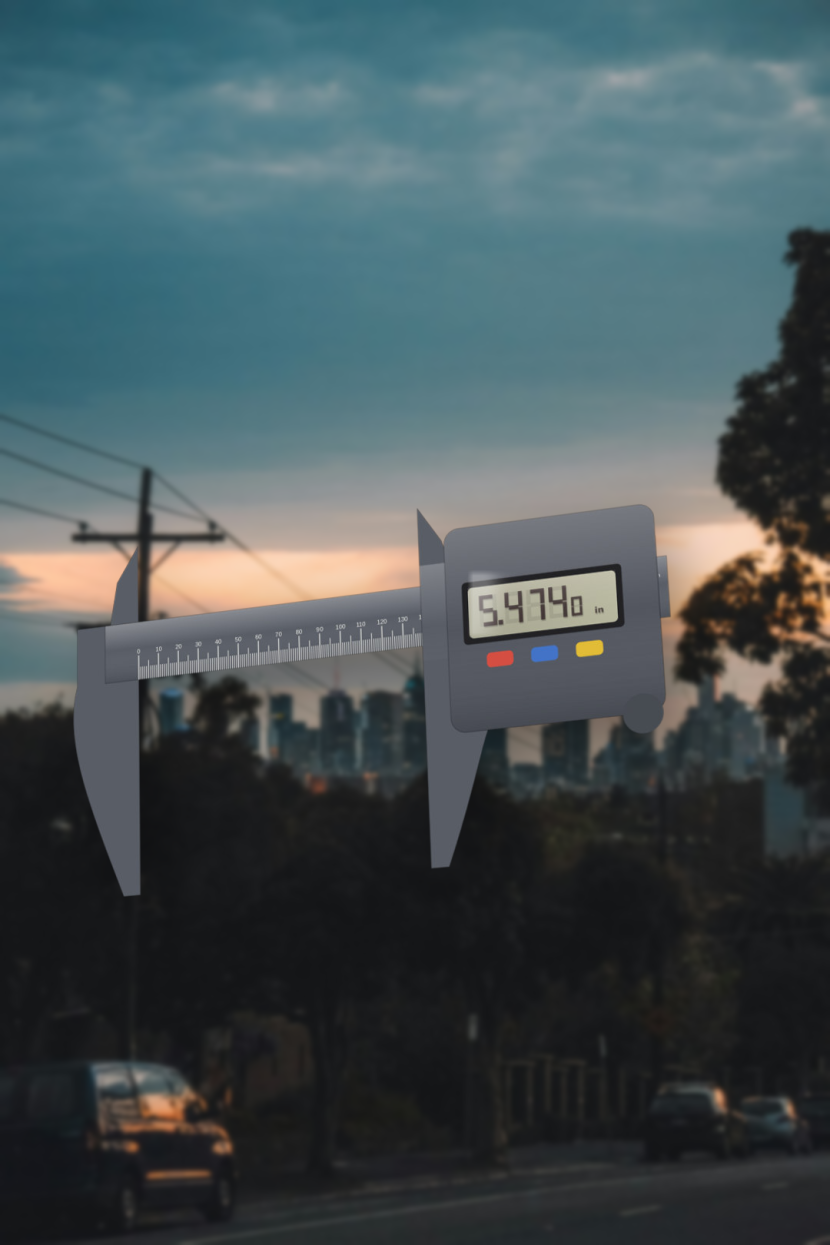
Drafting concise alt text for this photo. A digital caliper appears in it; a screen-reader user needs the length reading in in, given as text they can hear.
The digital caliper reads 5.4740 in
